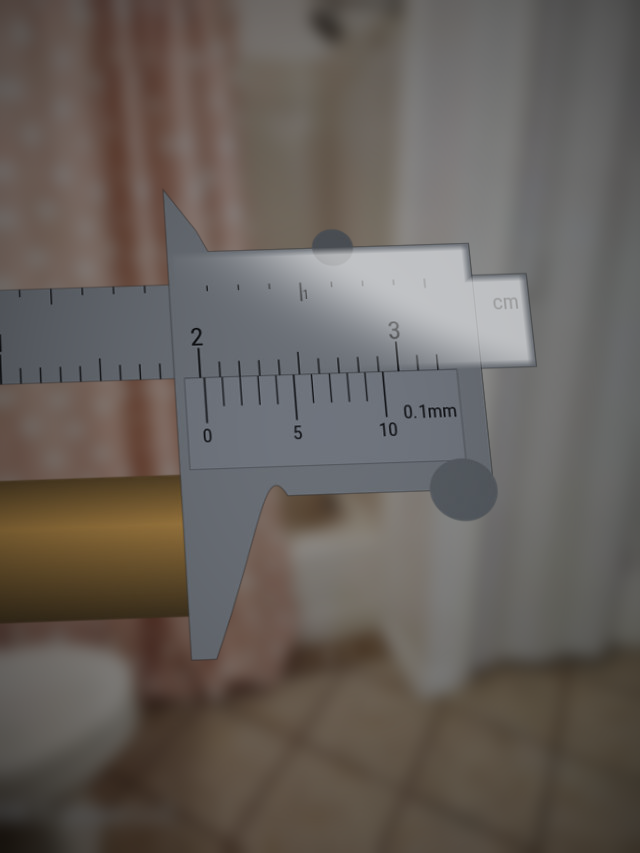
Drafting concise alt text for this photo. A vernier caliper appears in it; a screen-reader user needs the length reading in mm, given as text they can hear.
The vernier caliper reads 20.2 mm
